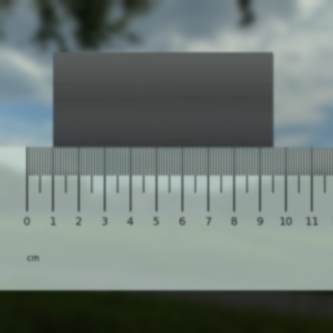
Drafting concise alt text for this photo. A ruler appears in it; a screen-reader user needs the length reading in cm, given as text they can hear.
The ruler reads 8.5 cm
